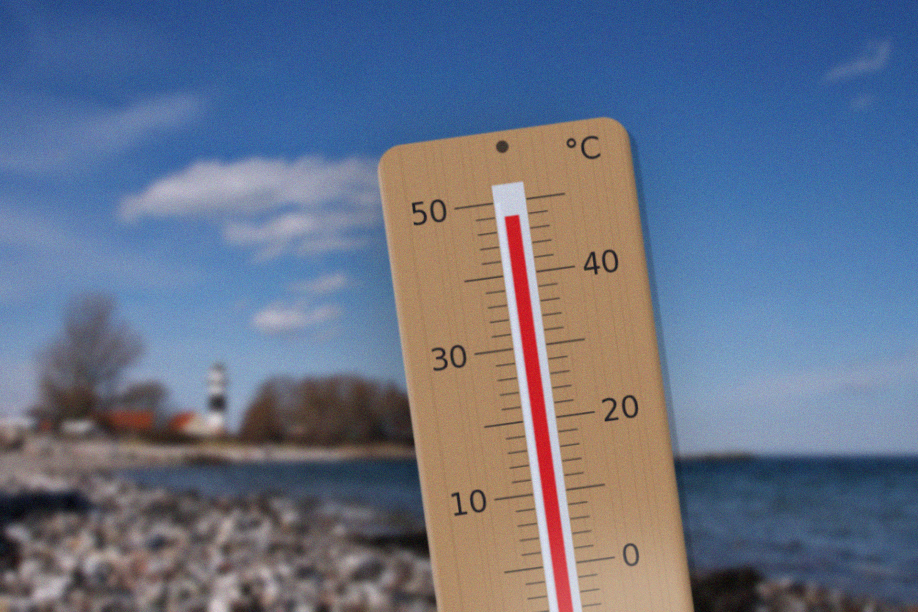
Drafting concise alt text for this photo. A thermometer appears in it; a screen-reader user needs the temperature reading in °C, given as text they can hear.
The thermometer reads 48 °C
